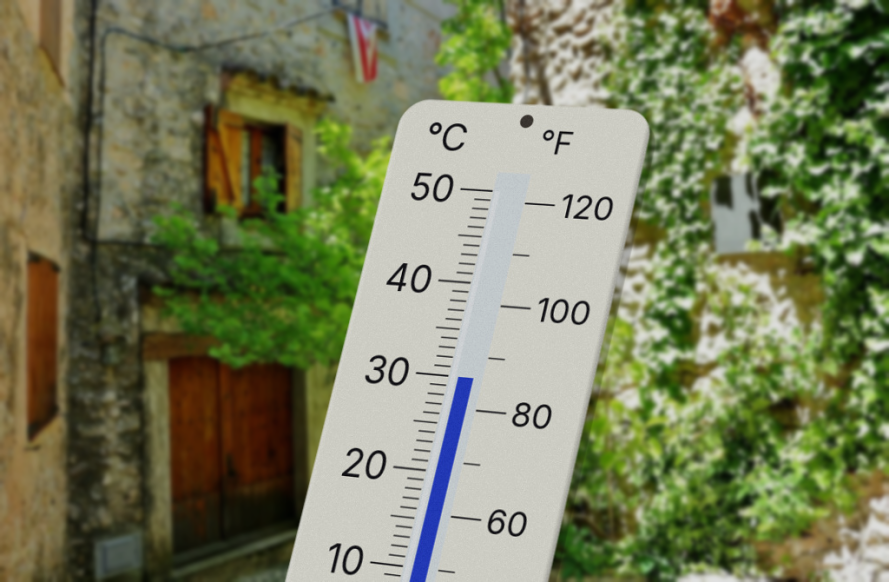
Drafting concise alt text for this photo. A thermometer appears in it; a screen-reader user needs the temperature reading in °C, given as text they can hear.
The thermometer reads 30 °C
